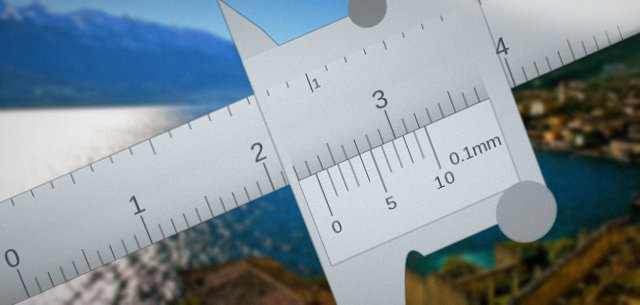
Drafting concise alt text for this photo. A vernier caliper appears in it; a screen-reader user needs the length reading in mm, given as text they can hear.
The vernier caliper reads 23.4 mm
